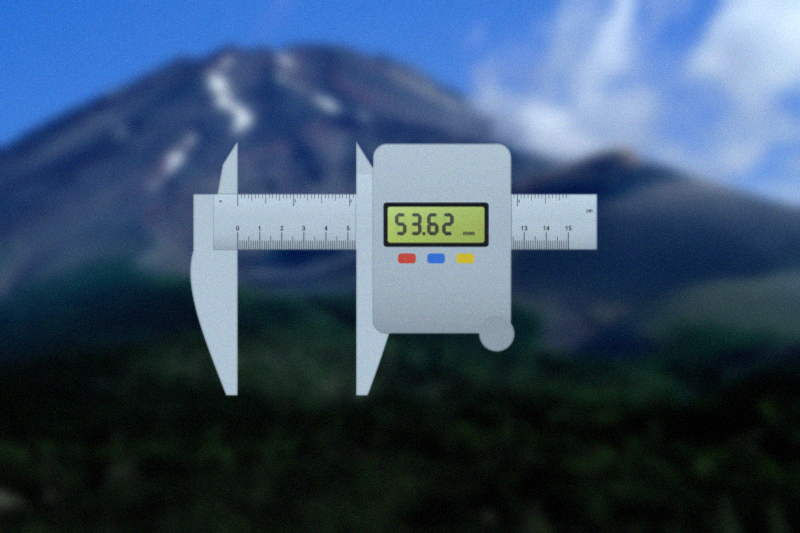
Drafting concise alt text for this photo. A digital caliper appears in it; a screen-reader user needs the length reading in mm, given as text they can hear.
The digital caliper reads 53.62 mm
